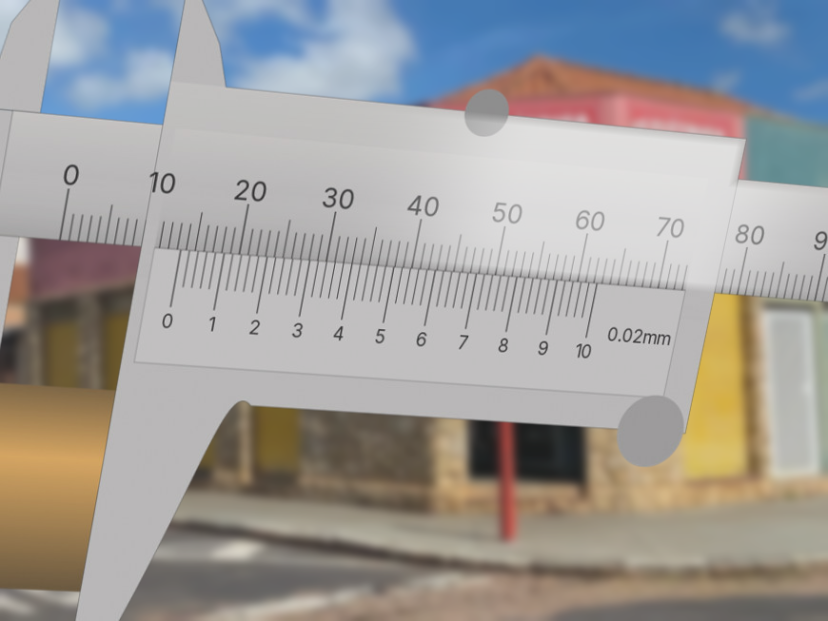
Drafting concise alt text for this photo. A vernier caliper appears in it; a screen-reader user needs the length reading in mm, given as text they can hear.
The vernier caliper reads 13.4 mm
